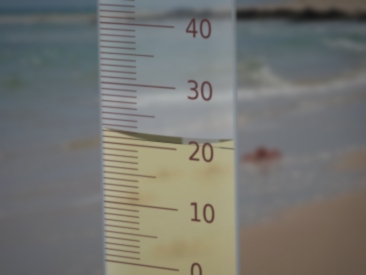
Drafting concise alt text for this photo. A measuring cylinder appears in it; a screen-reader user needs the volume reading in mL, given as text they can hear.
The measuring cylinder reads 21 mL
